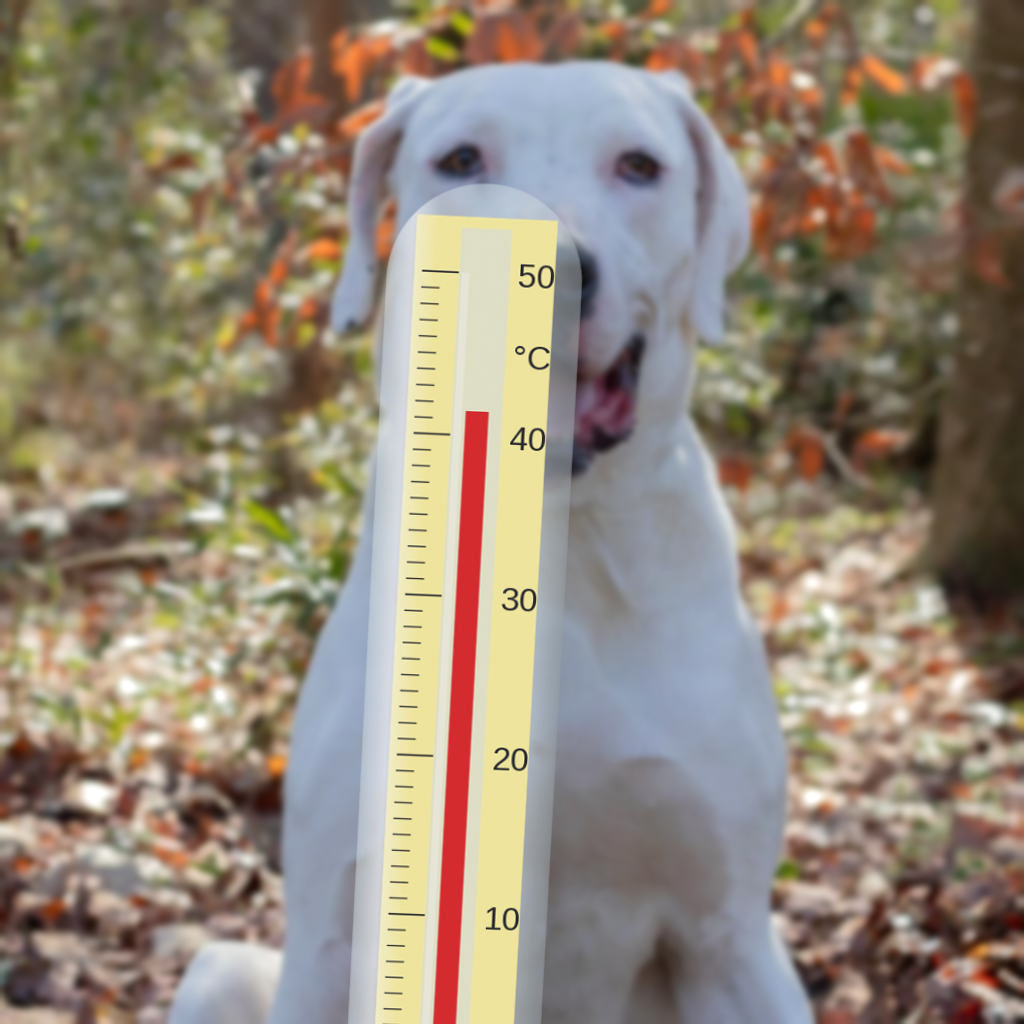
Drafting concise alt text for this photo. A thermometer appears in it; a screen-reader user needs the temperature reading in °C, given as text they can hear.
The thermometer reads 41.5 °C
